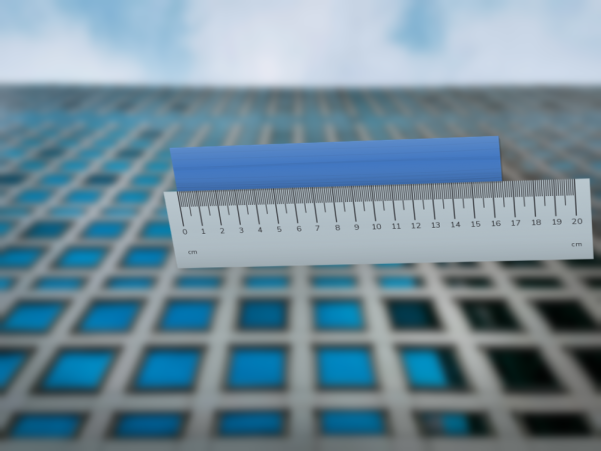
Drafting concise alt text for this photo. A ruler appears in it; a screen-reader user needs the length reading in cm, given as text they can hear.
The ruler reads 16.5 cm
